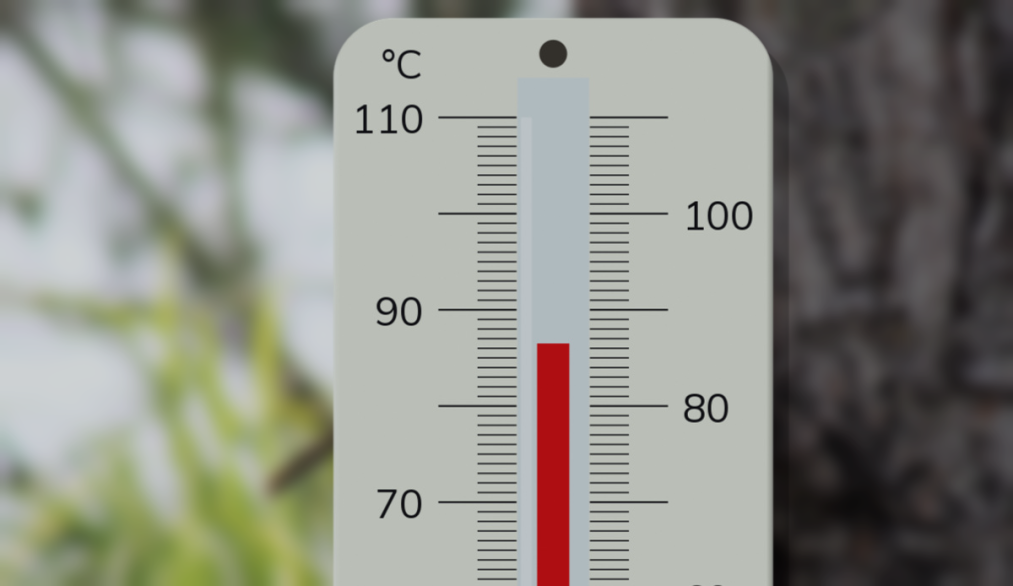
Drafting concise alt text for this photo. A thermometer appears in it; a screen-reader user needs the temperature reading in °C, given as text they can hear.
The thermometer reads 86.5 °C
